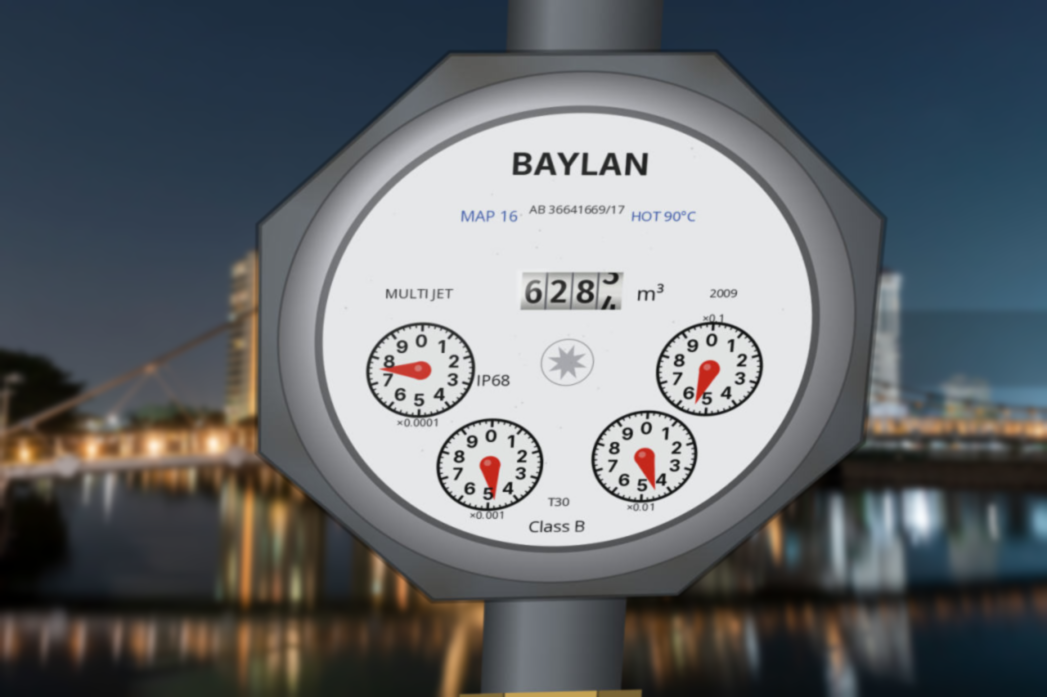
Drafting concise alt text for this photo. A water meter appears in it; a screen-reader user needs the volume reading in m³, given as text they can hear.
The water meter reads 6283.5447 m³
